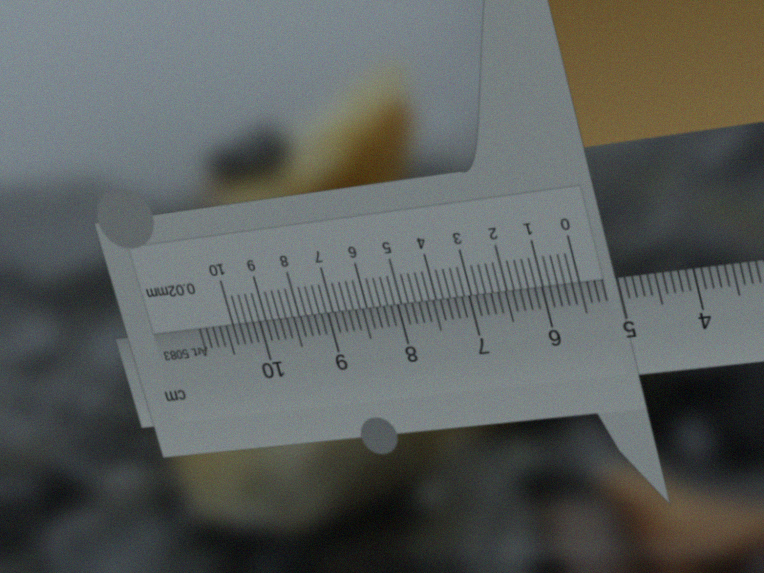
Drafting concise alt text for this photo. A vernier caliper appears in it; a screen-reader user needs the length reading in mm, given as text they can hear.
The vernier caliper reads 55.0 mm
